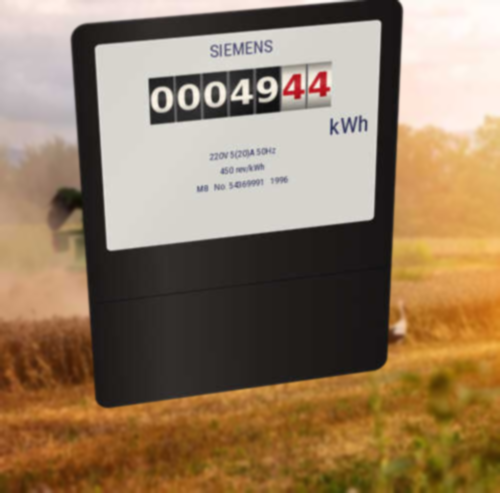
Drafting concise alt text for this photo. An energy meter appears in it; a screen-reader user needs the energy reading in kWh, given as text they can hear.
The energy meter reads 49.44 kWh
